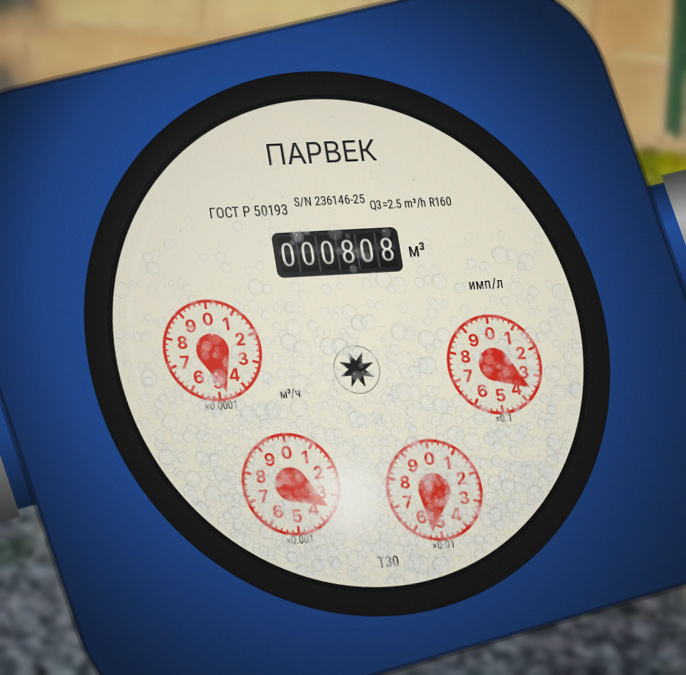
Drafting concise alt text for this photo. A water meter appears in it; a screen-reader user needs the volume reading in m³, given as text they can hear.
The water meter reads 808.3534 m³
